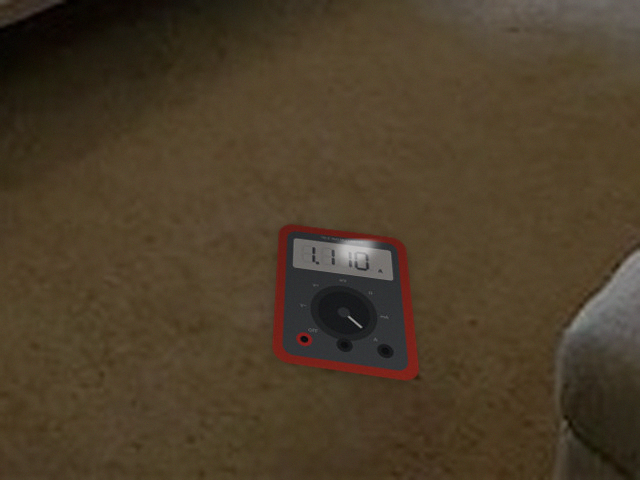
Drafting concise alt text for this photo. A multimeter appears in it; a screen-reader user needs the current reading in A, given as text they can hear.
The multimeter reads 1.110 A
